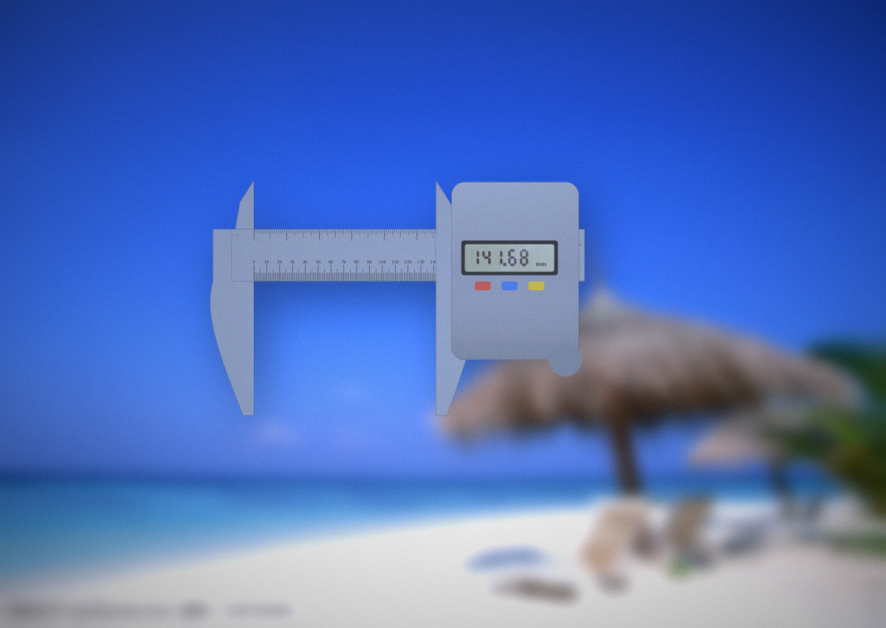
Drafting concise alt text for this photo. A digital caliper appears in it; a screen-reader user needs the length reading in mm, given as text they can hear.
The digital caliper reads 141.68 mm
